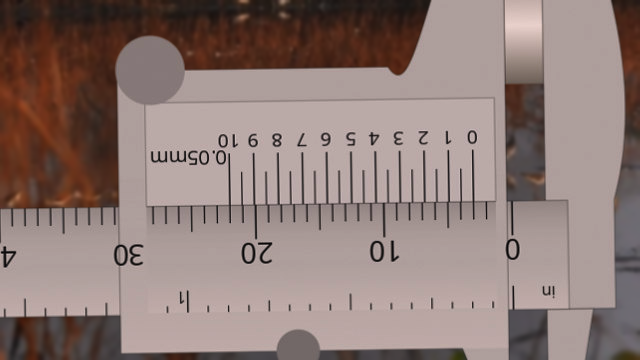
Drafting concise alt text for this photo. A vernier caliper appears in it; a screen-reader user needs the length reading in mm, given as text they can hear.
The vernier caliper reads 3.0 mm
